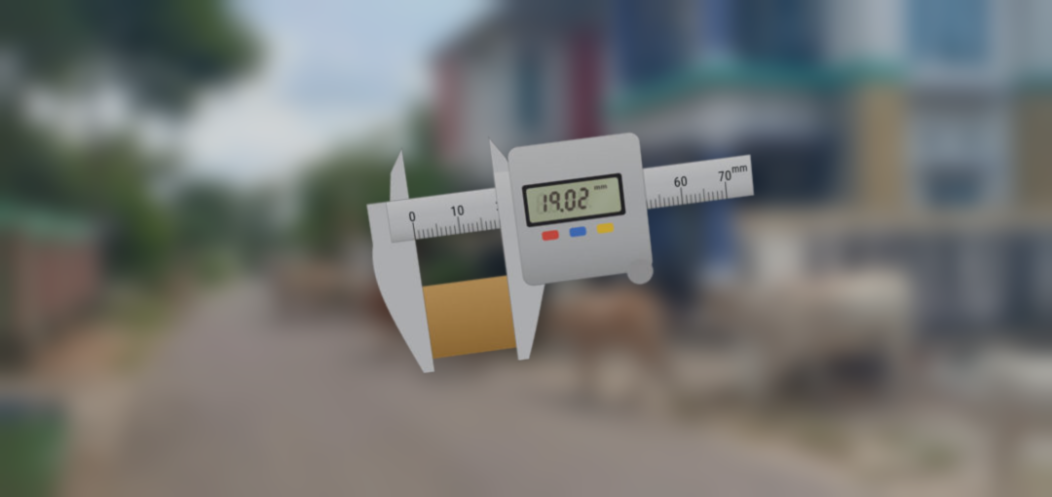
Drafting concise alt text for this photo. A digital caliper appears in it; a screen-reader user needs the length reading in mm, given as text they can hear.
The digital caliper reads 19.02 mm
